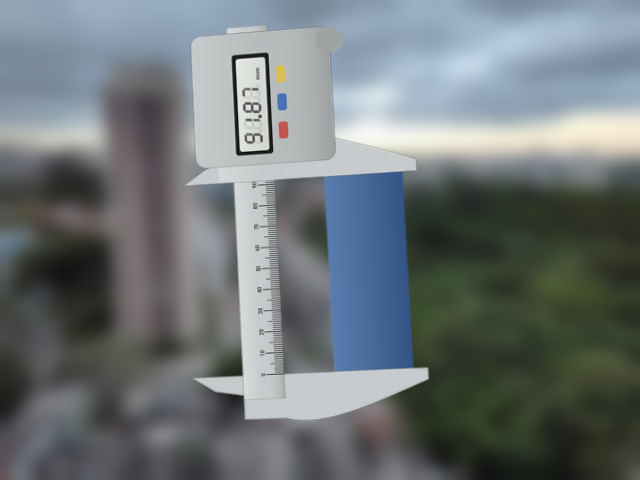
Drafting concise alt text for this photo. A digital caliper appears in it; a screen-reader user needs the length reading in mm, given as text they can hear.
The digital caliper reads 91.87 mm
